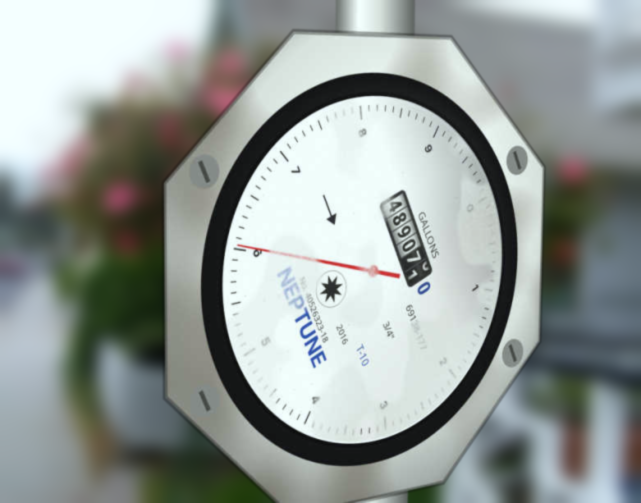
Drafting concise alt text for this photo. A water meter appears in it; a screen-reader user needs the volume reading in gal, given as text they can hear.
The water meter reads 4890706.0 gal
